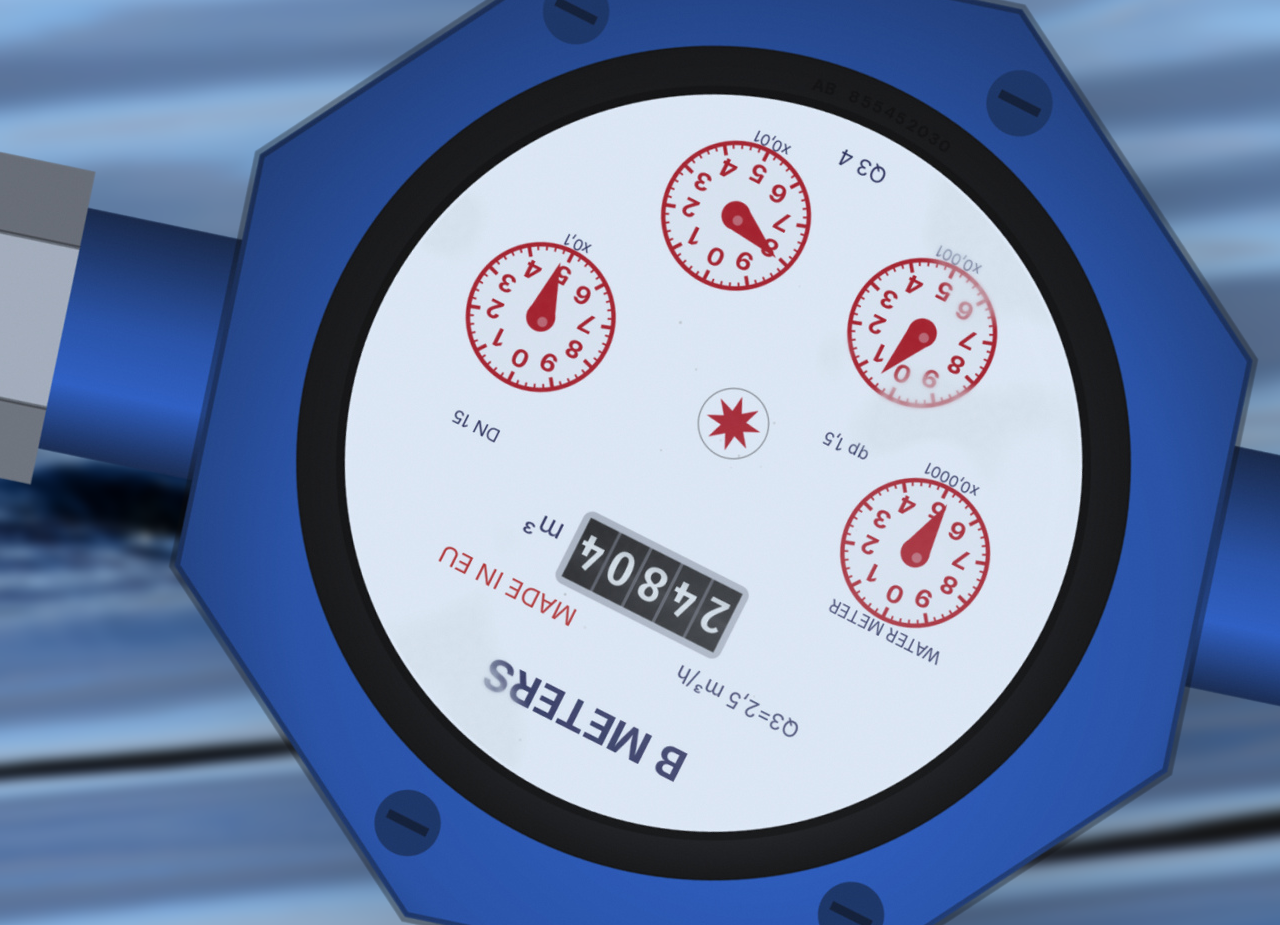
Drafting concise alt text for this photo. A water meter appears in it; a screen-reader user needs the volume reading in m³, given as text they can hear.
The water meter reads 24804.4805 m³
